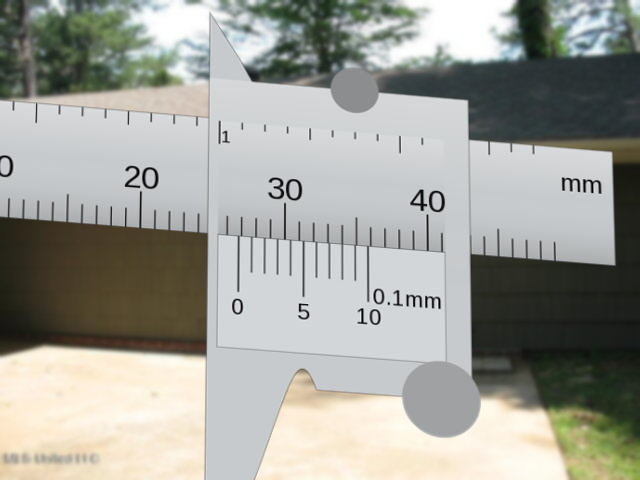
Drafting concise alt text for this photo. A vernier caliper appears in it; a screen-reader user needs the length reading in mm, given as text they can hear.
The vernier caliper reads 26.8 mm
